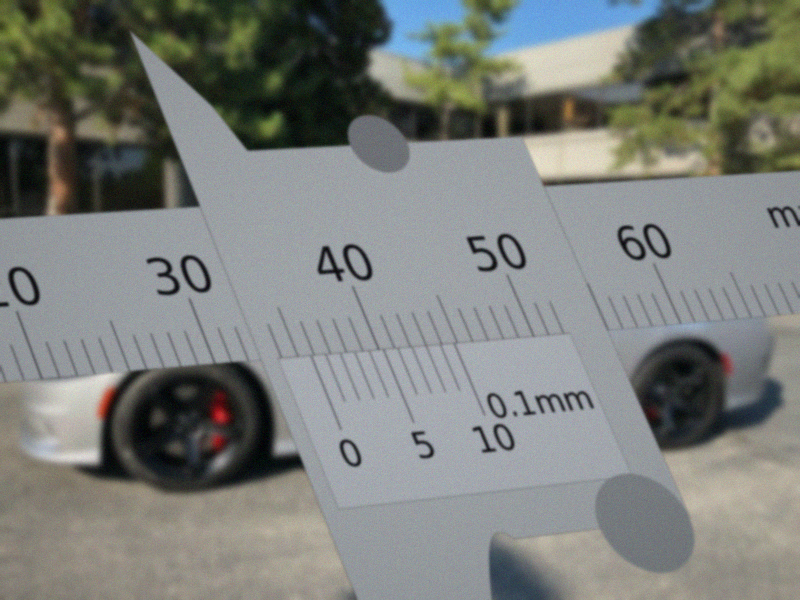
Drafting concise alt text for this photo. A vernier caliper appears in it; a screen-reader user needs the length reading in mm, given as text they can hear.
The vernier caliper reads 35.8 mm
